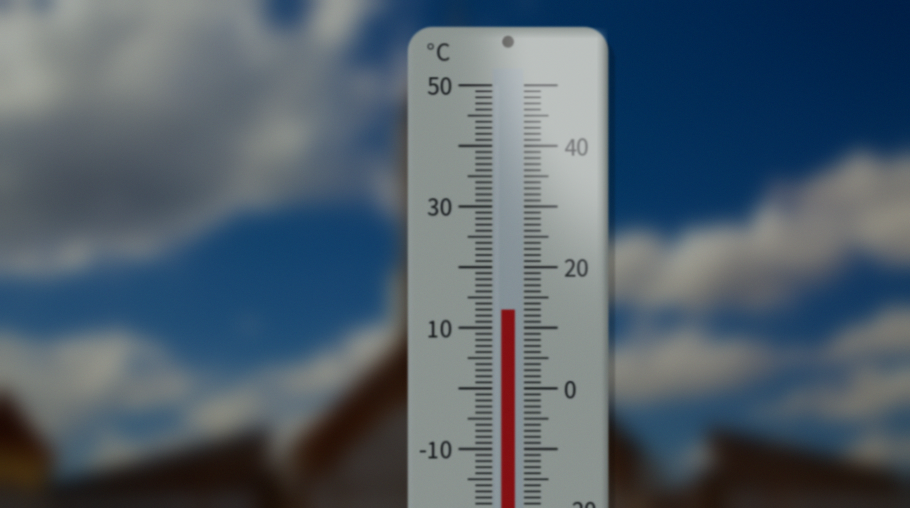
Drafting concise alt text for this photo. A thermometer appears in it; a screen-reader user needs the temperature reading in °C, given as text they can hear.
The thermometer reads 13 °C
